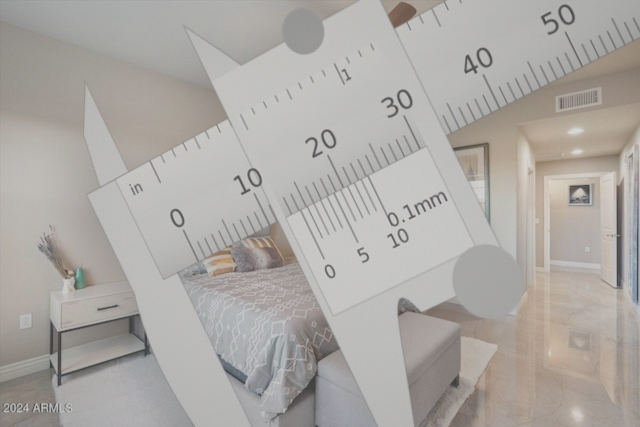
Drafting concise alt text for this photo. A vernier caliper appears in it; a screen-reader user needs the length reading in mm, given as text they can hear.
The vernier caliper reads 14.2 mm
